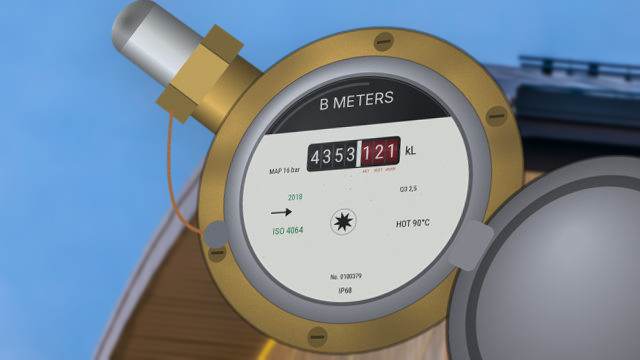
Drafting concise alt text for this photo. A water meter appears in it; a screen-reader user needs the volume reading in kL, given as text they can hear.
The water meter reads 4353.121 kL
